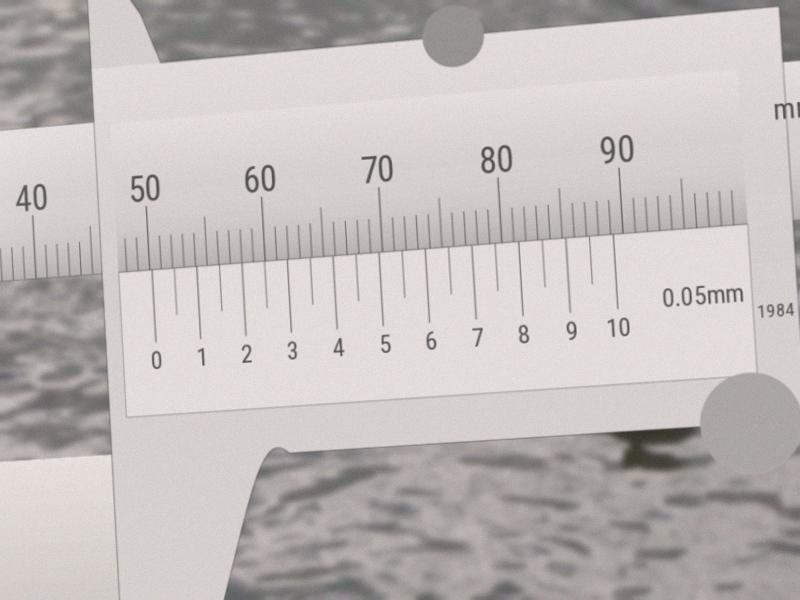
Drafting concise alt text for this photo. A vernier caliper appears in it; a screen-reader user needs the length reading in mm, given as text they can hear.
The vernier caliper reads 50.2 mm
